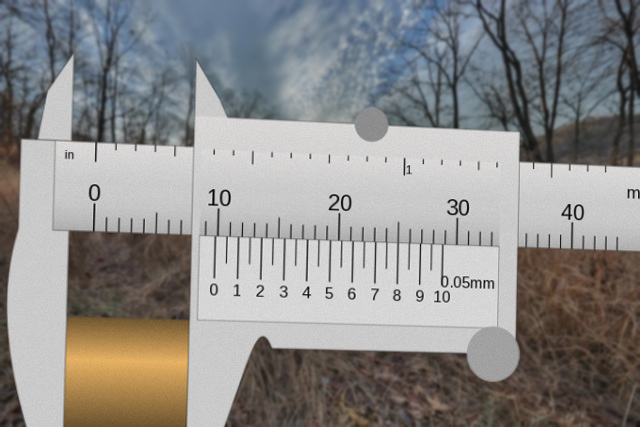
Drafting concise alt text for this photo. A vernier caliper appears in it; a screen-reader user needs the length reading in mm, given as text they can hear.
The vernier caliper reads 9.8 mm
